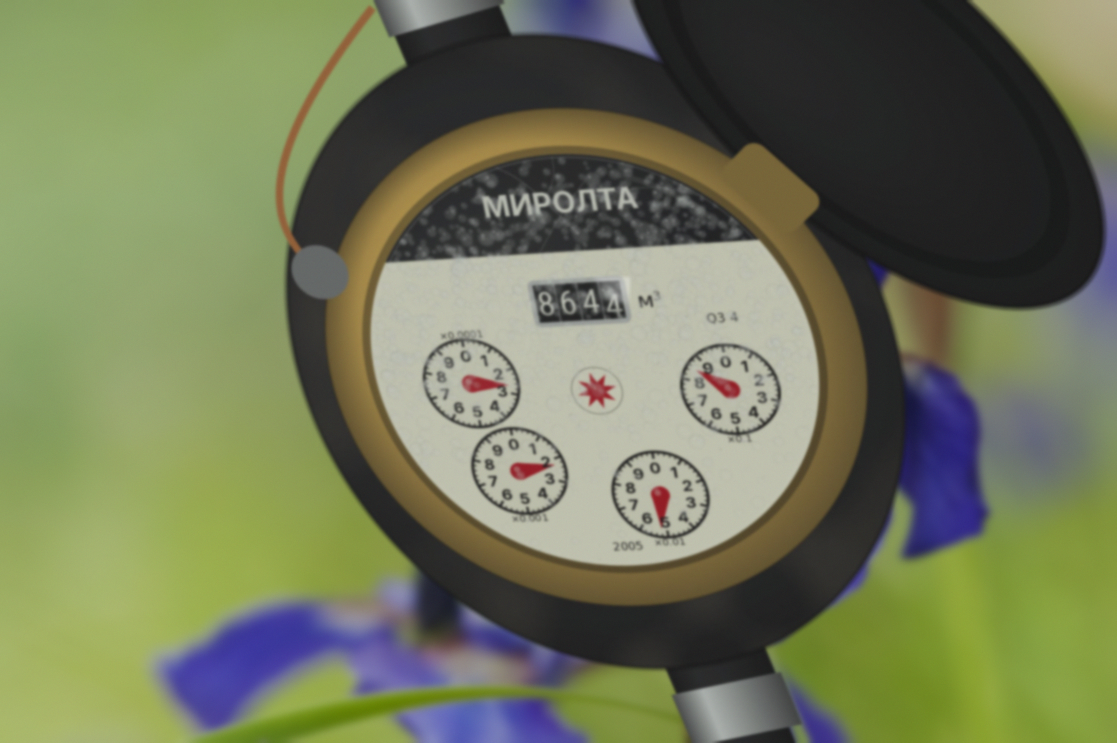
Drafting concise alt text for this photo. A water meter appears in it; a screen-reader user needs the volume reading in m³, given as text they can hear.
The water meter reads 8643.8522 m³
